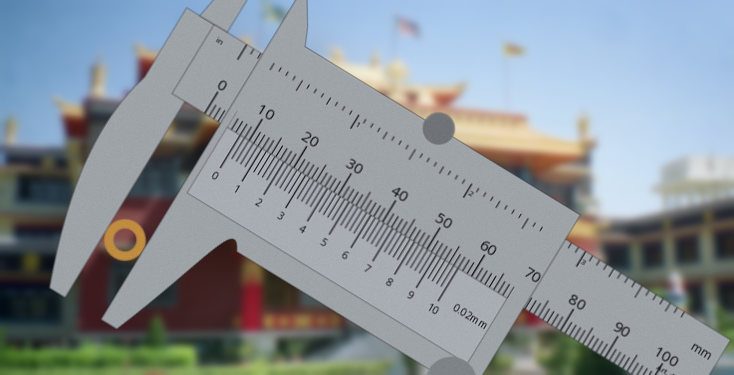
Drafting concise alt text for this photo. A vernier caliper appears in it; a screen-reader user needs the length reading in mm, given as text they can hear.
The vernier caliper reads 8.0 mm
